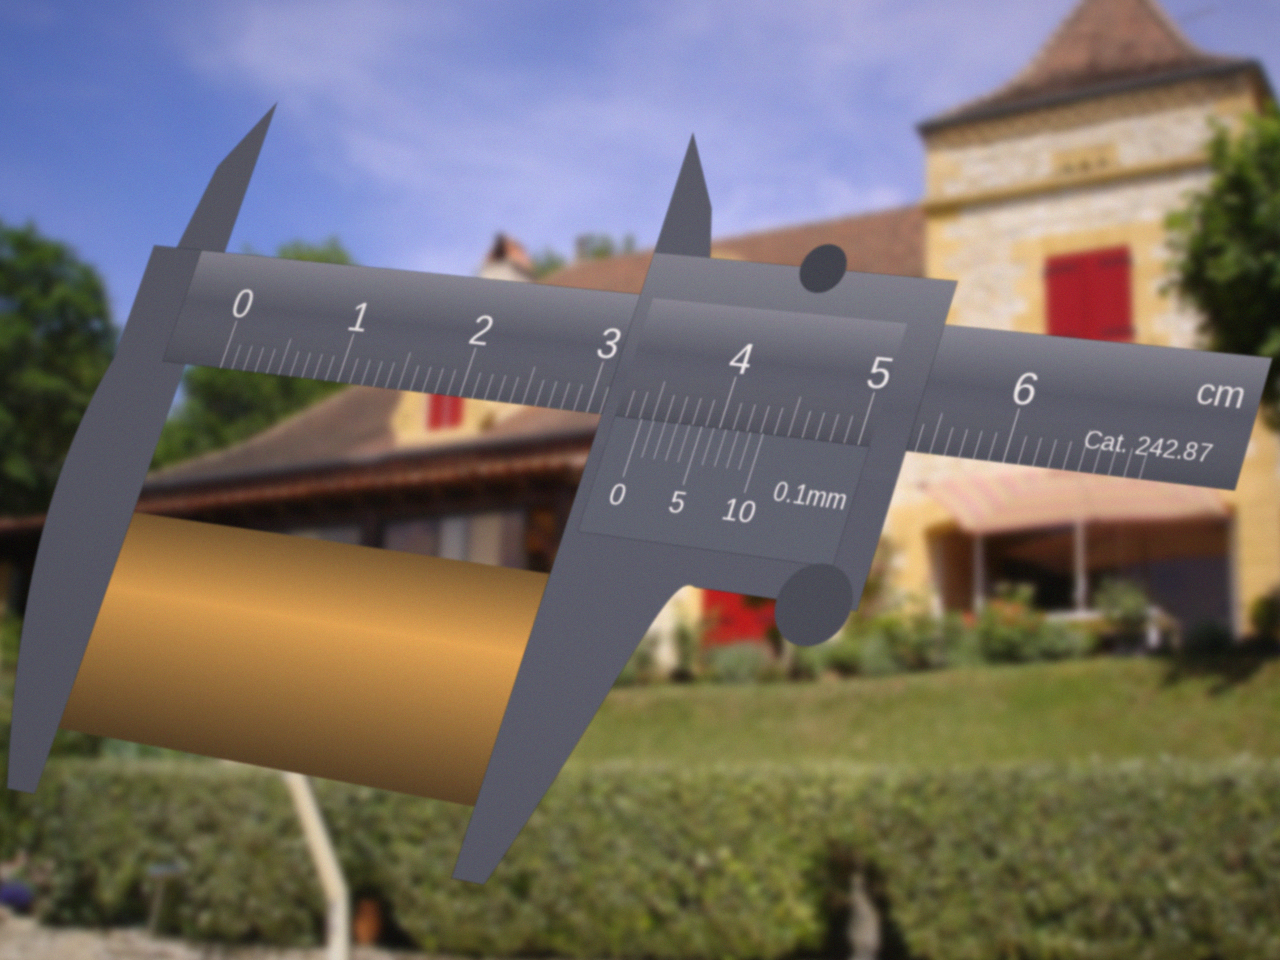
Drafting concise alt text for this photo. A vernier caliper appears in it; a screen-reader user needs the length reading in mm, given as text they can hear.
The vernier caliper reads 34.2 mm
